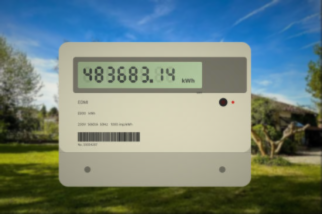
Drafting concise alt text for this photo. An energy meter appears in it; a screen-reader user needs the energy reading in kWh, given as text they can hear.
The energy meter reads 483683.14 kWh
